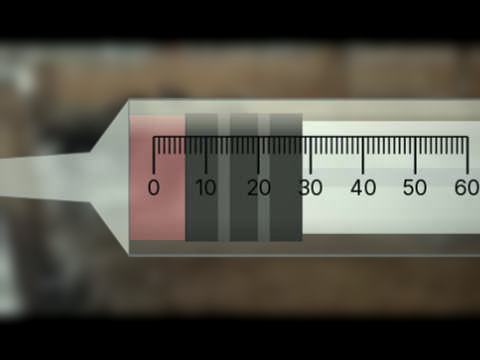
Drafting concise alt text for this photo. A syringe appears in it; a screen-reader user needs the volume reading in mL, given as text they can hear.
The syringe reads 6 mL
